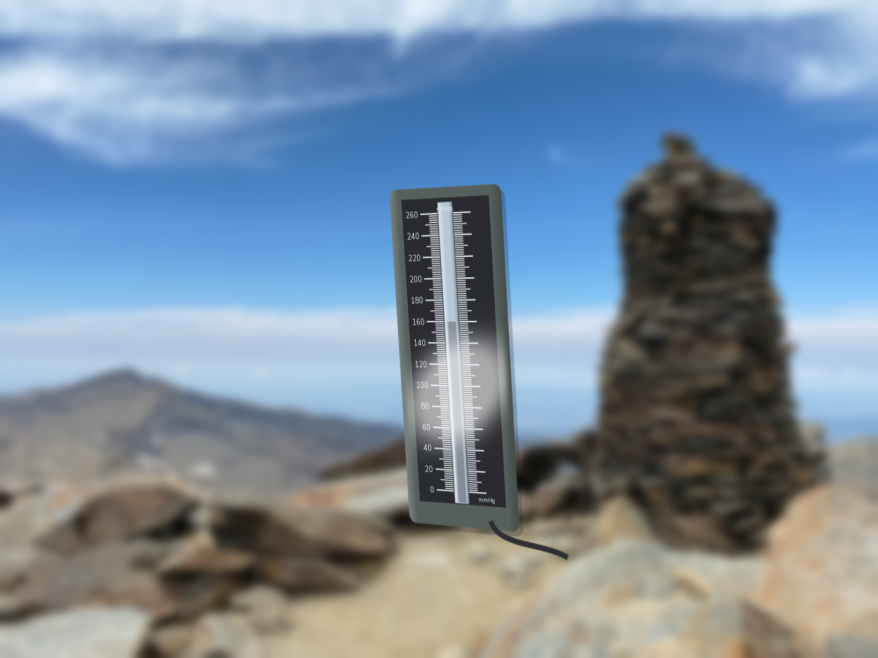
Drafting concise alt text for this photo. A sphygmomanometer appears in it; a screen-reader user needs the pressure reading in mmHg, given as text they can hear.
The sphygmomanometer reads 160 mmHg
